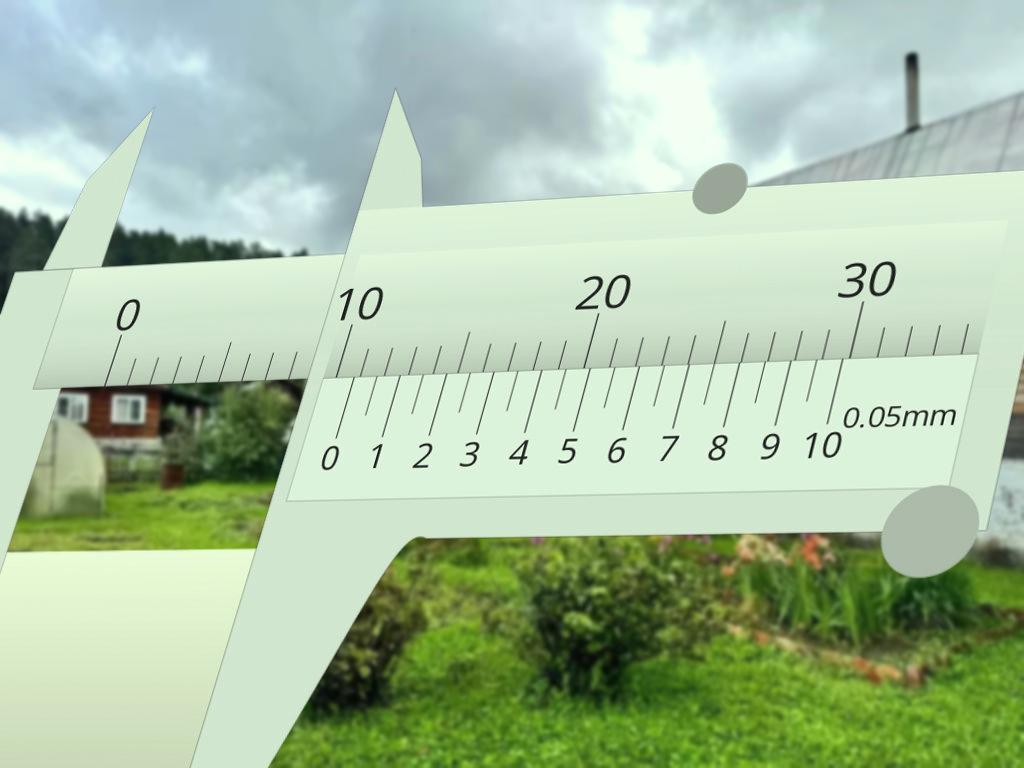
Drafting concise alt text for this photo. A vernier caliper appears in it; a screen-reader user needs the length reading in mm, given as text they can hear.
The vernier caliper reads 10.75 mm
